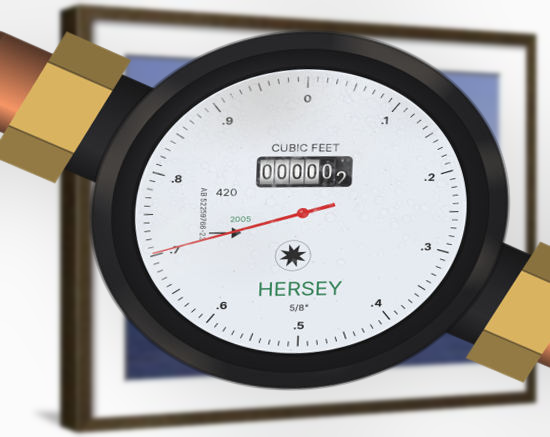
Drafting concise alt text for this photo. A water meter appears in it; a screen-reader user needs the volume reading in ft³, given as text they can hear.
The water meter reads 1.70 ft³
